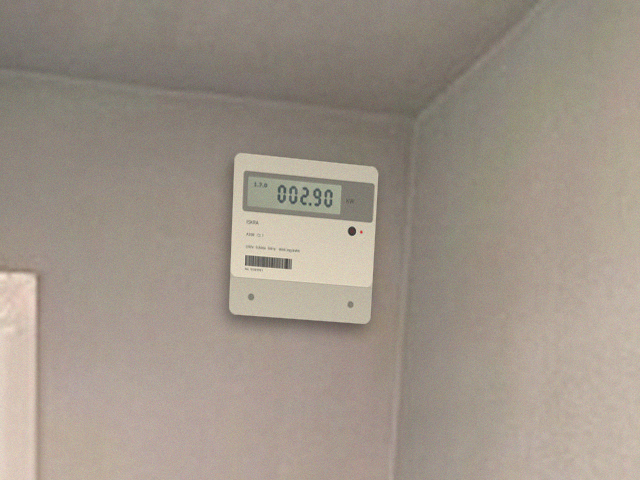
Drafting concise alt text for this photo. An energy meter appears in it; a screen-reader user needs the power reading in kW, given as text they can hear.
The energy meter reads 2.90 kW
